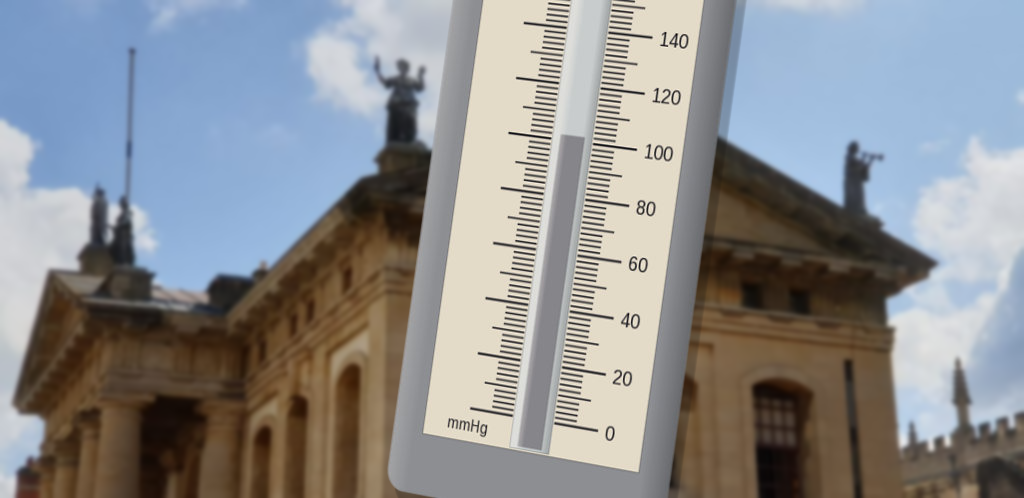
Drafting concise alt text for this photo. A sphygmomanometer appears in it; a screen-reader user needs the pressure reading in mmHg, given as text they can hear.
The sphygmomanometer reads 102 mmHg
